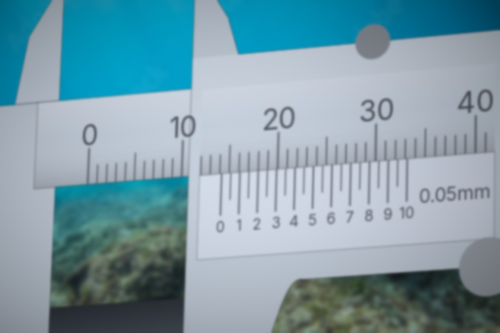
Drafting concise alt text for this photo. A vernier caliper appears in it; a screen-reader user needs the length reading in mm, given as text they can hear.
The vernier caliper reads 14.2 mm
